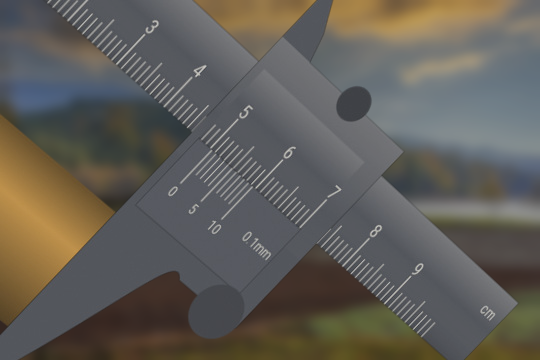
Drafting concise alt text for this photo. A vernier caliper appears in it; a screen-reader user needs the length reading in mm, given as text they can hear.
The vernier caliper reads 50.4 mm
